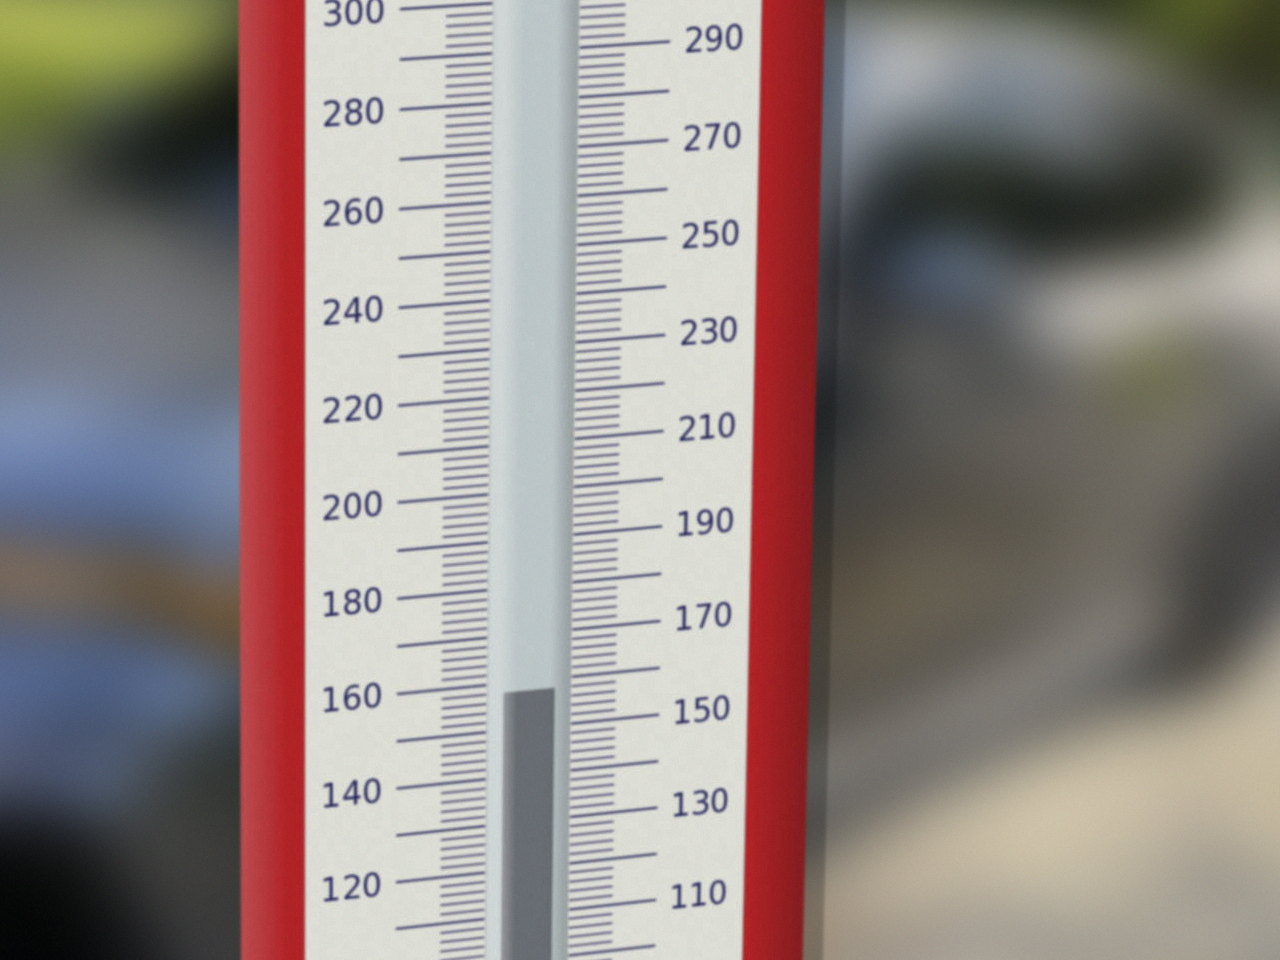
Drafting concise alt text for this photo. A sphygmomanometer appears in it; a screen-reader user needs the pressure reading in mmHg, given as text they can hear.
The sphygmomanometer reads 158 mmHg
